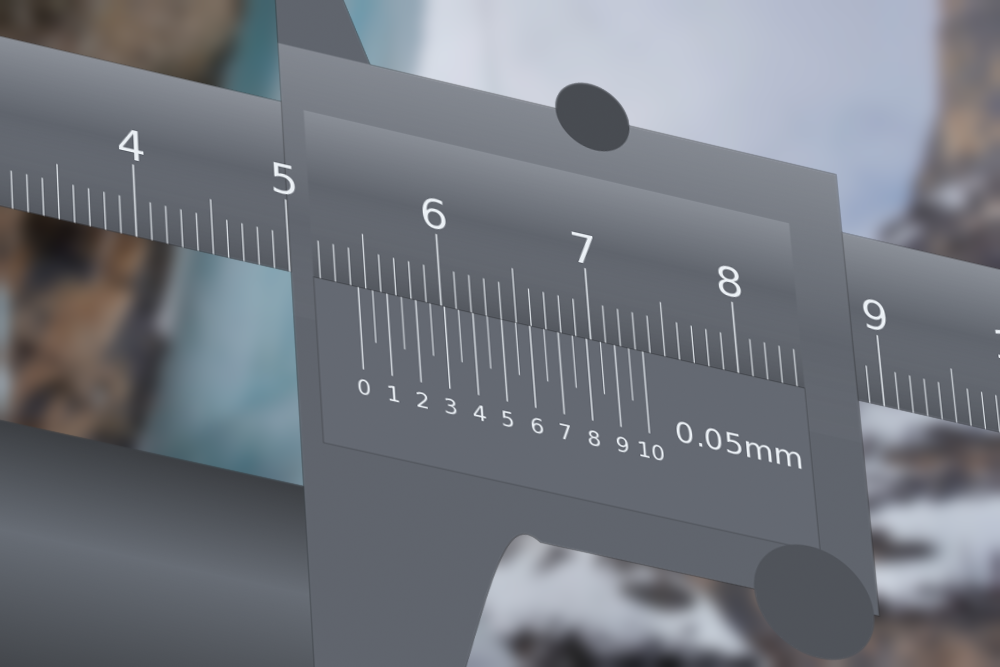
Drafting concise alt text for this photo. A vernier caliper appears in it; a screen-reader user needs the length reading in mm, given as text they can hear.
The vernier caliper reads 54.5 mm
